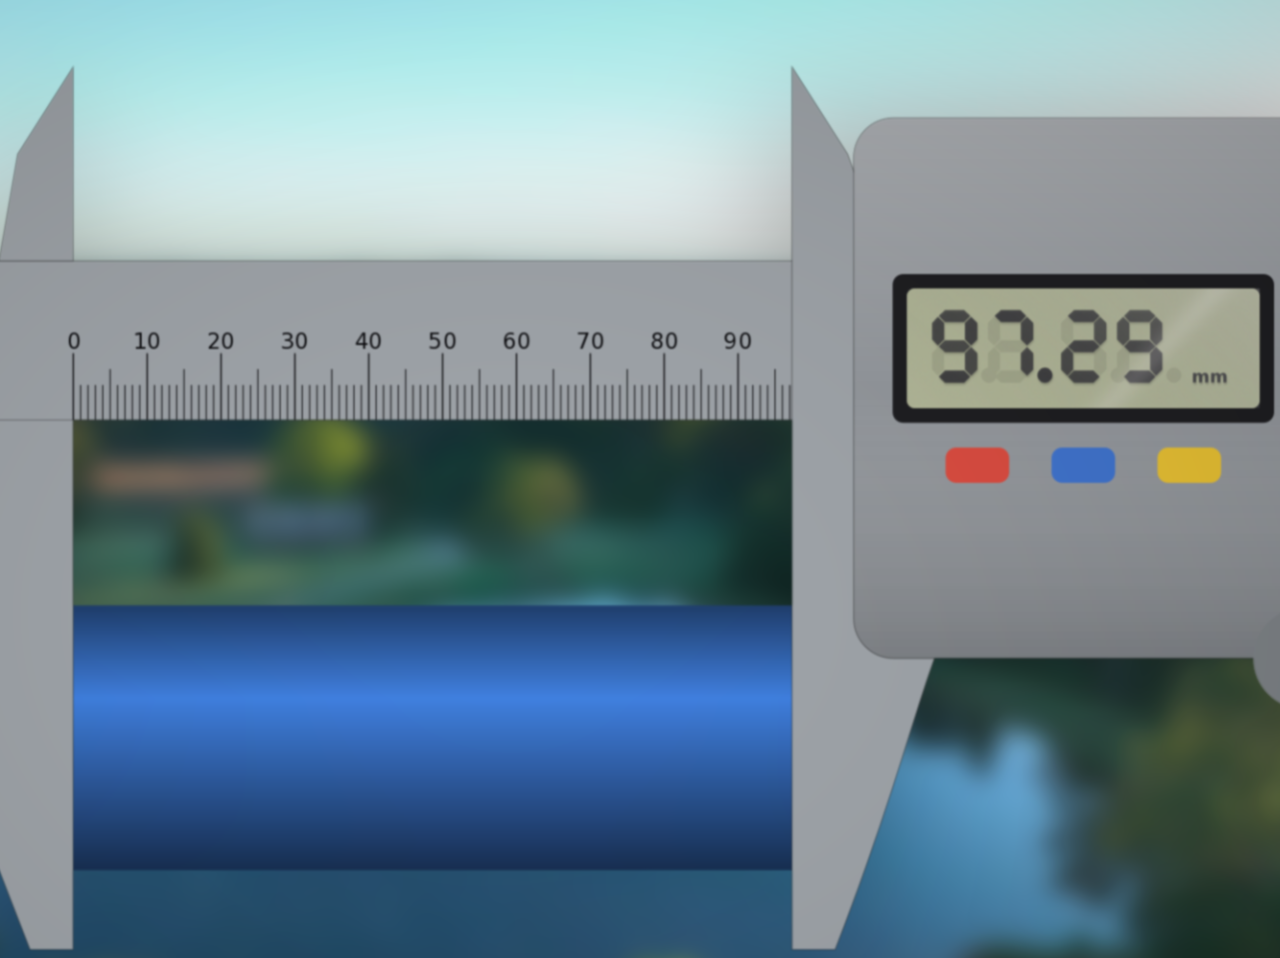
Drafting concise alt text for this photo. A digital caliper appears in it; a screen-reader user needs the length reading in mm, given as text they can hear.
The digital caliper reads 97.29 mm
